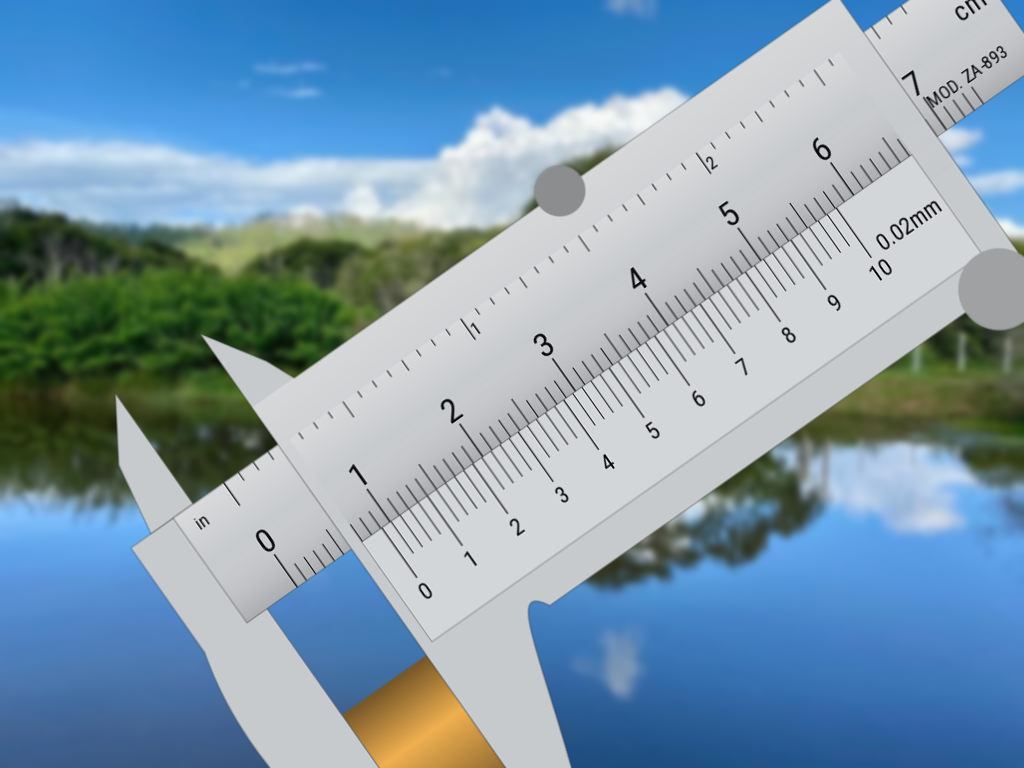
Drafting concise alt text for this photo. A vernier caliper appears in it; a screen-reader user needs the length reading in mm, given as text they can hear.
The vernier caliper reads 9.1 mm
